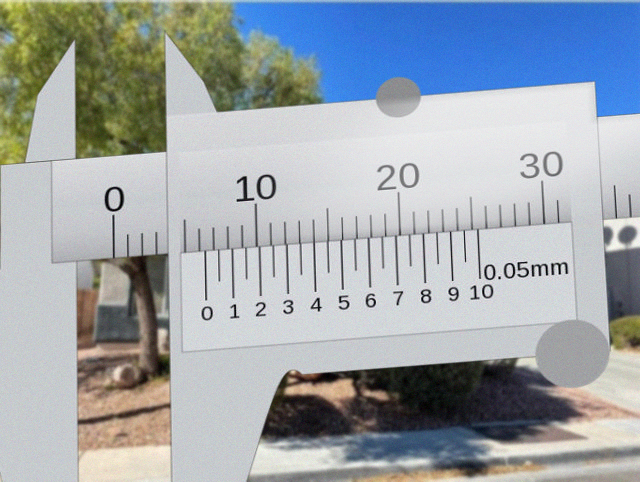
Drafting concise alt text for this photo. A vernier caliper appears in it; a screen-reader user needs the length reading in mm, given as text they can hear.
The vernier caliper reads 6.4 mm
